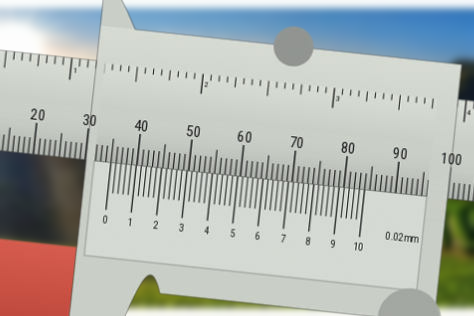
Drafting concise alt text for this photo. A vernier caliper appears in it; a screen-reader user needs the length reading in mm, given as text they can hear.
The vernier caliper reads 35.0 mm
